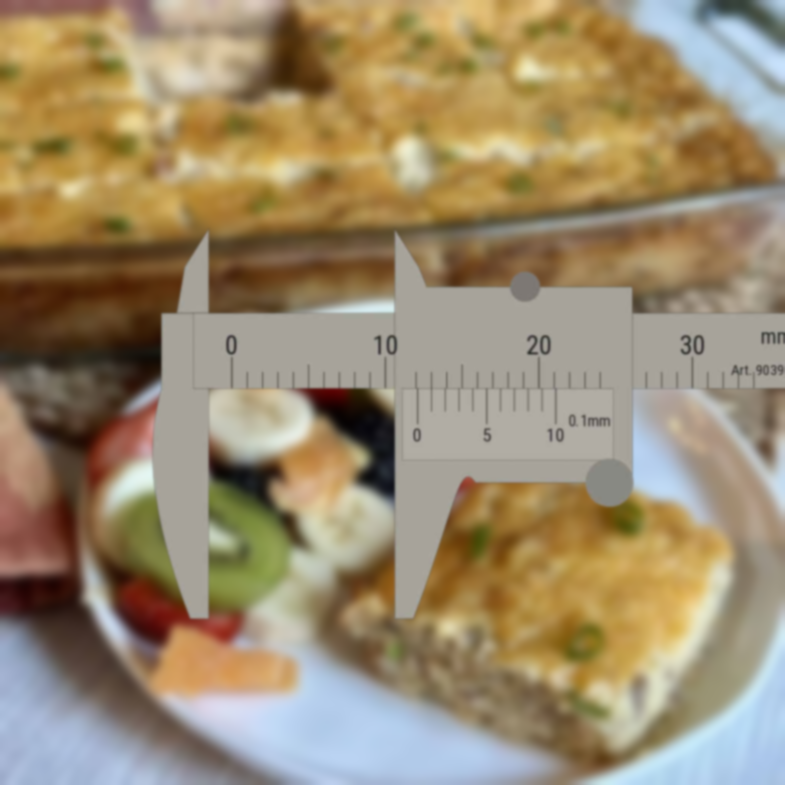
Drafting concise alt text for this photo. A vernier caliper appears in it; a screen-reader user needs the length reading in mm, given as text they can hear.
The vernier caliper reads 12.1 mm
